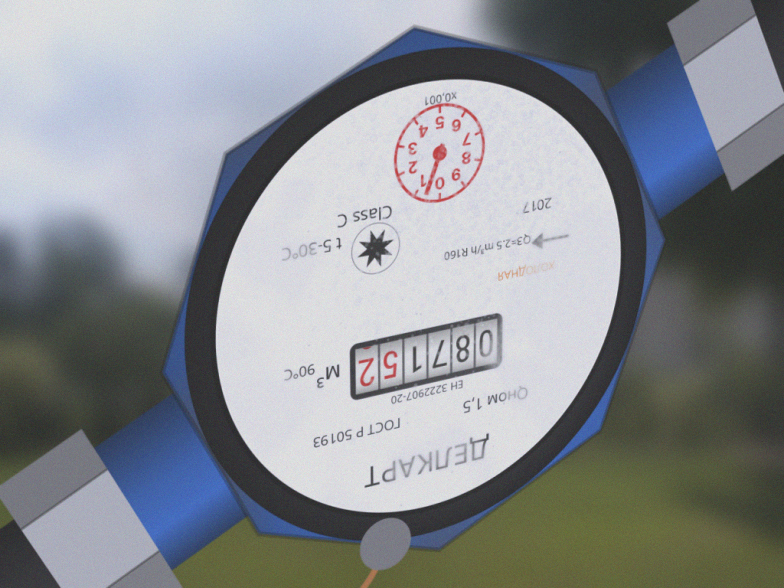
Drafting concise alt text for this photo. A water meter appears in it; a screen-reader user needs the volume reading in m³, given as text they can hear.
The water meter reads 871.520 m³
